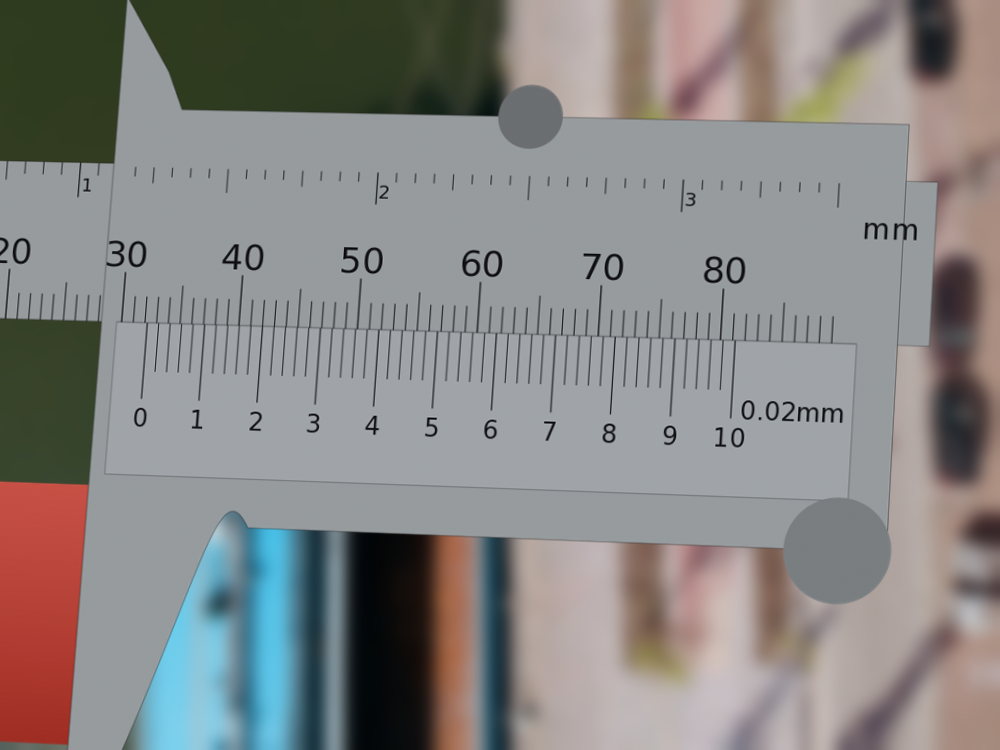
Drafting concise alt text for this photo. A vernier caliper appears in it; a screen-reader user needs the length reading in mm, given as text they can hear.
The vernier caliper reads 32.2 mm
